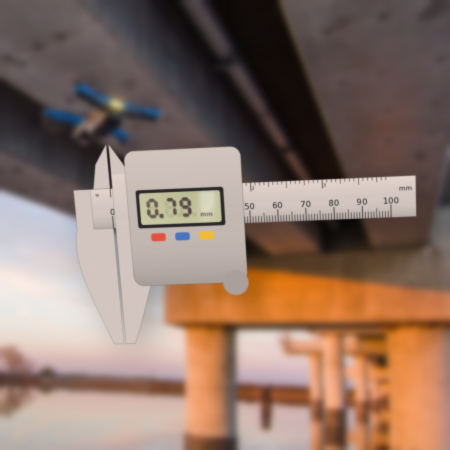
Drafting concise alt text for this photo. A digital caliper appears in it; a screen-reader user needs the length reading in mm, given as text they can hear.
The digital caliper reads 0.79 mm
